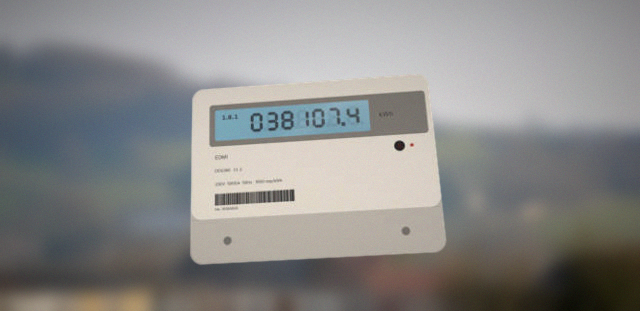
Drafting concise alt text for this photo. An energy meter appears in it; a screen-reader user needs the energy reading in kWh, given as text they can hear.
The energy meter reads 38107.4 kWh
